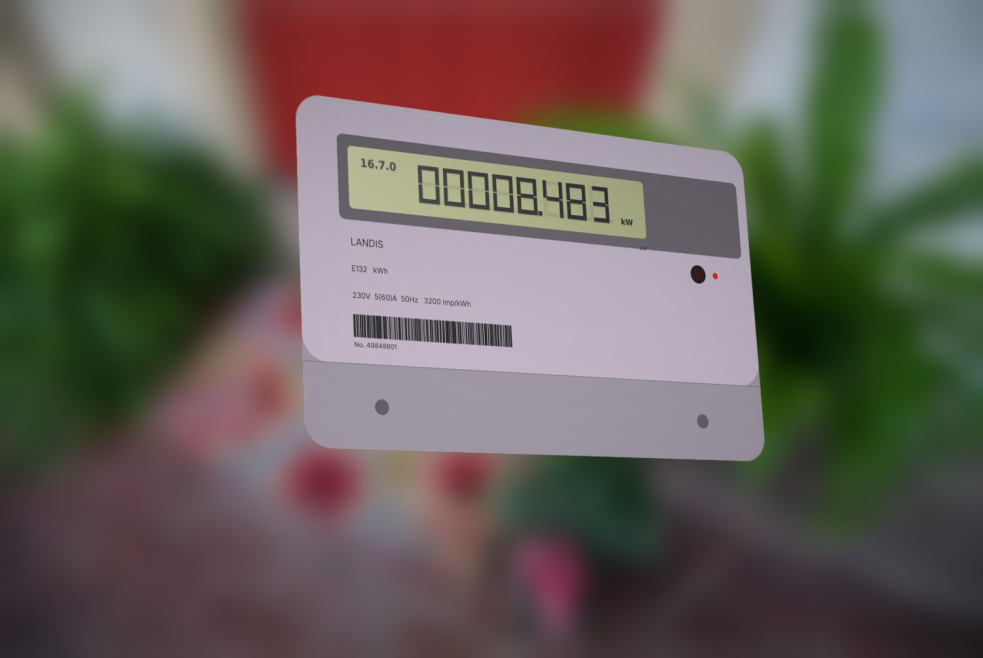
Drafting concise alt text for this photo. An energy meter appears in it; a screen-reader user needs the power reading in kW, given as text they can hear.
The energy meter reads 8.483 kW
